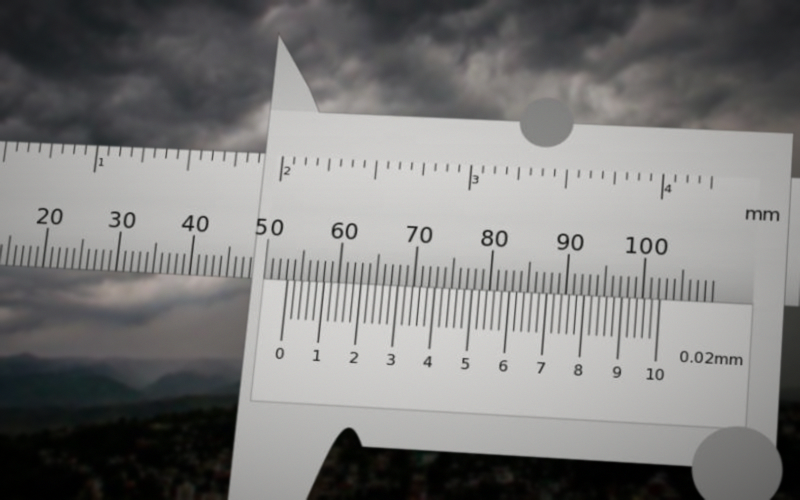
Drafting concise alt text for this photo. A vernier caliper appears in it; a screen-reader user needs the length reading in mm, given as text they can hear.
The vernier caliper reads 53.2 mm
